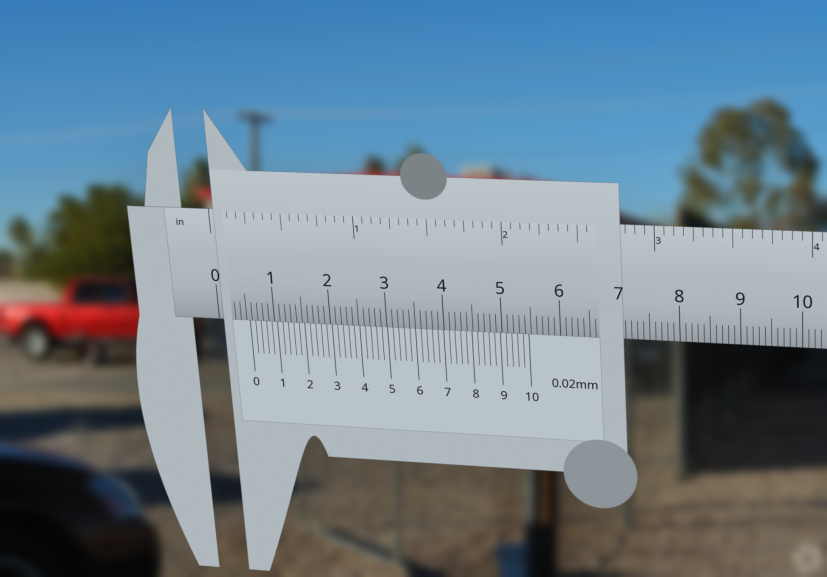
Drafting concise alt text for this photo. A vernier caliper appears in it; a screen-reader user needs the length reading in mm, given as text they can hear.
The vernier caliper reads 5.6 mm
